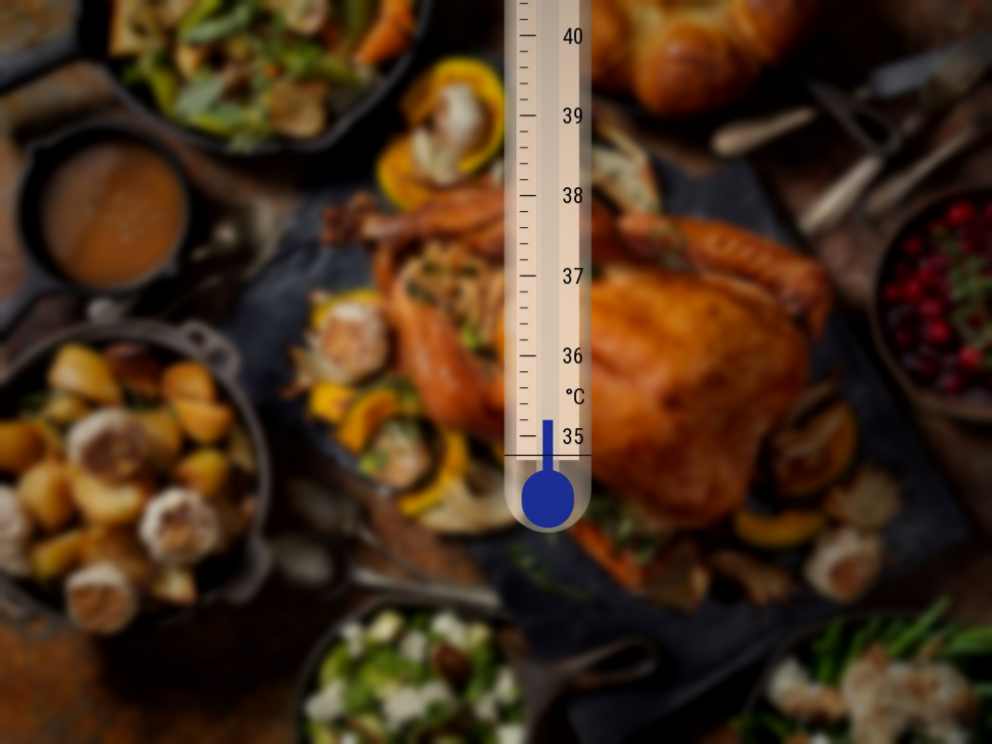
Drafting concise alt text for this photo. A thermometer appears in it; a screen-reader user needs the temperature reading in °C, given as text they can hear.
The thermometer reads 35.2 °C
